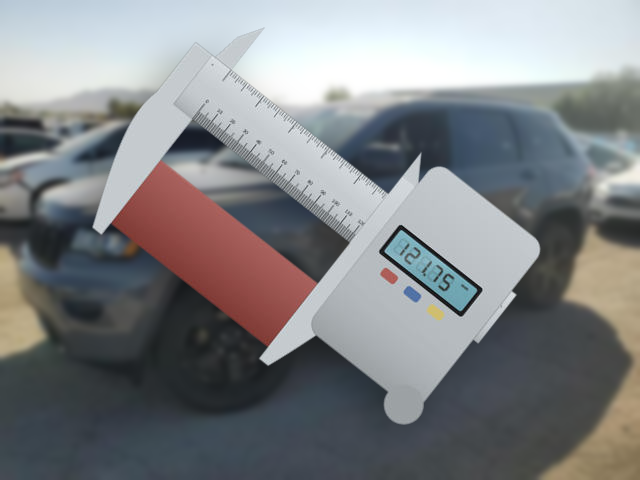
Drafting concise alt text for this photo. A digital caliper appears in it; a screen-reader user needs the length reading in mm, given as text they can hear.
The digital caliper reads 121.75 mm
